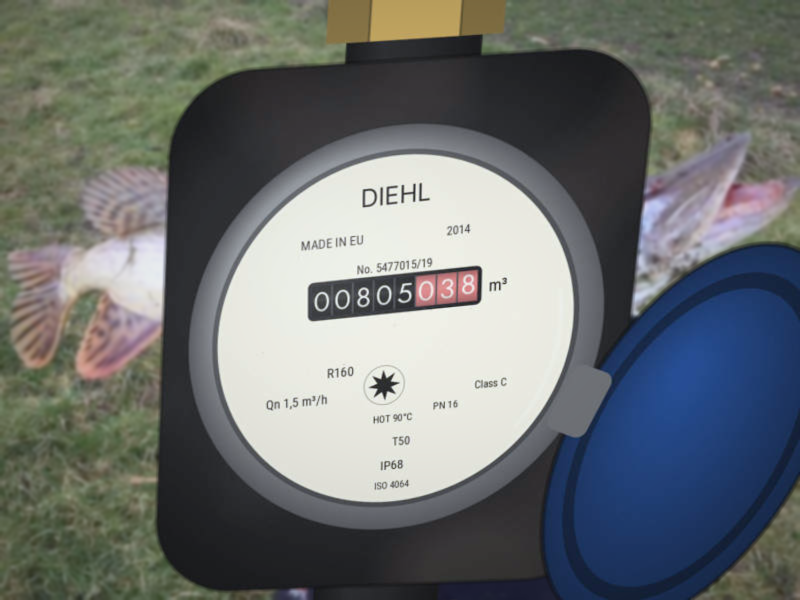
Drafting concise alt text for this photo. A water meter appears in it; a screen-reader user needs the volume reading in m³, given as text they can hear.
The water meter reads 805.038 m³
